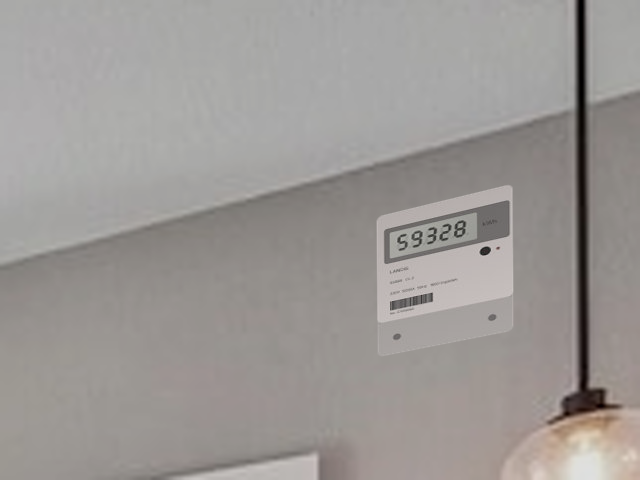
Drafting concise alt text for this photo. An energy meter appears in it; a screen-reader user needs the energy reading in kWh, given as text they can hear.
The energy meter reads 59328 kWh
